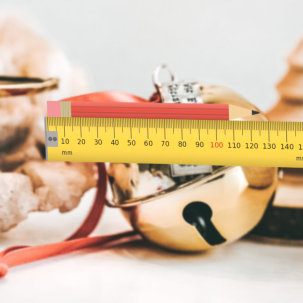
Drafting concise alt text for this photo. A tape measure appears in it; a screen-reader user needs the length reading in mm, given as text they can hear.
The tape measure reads 125 mm
